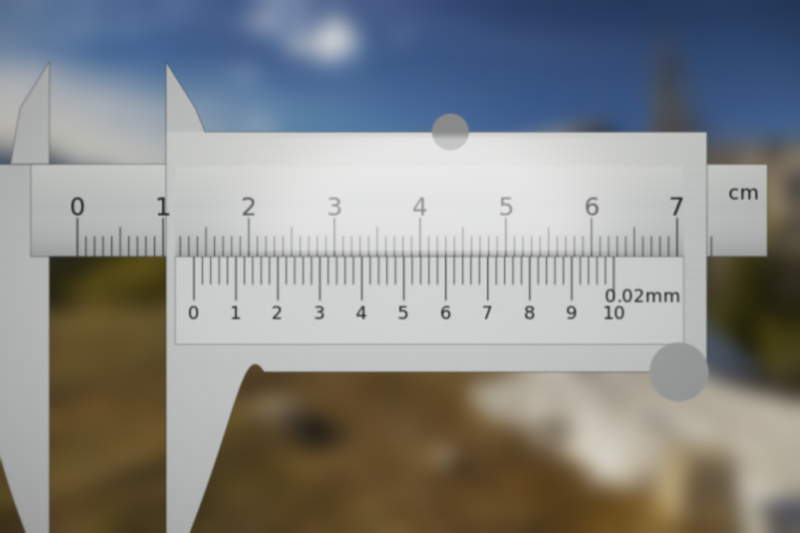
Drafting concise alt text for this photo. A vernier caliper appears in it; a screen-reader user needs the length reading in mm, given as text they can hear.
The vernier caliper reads 13.6 mm
